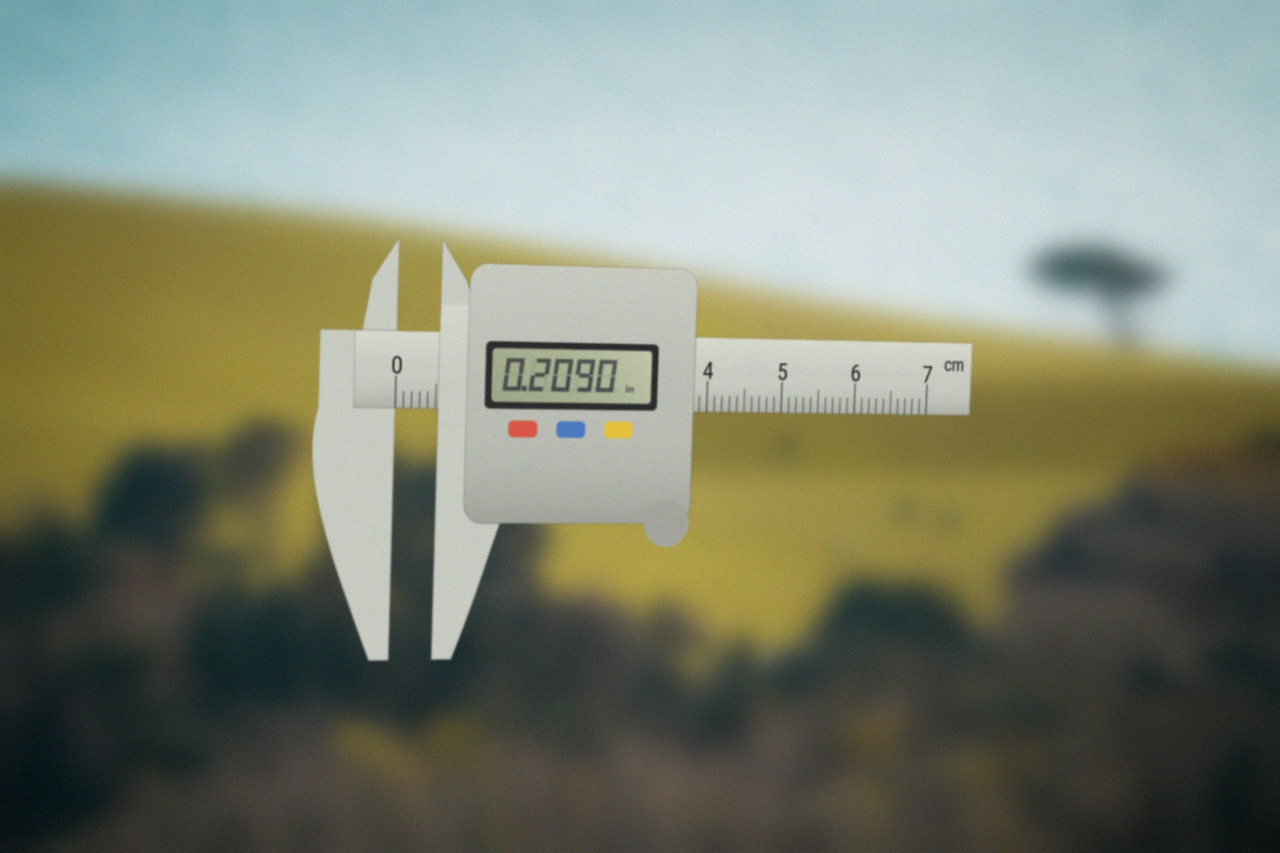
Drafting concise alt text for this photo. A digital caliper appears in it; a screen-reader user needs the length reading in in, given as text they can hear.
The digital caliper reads 0.2090 in
